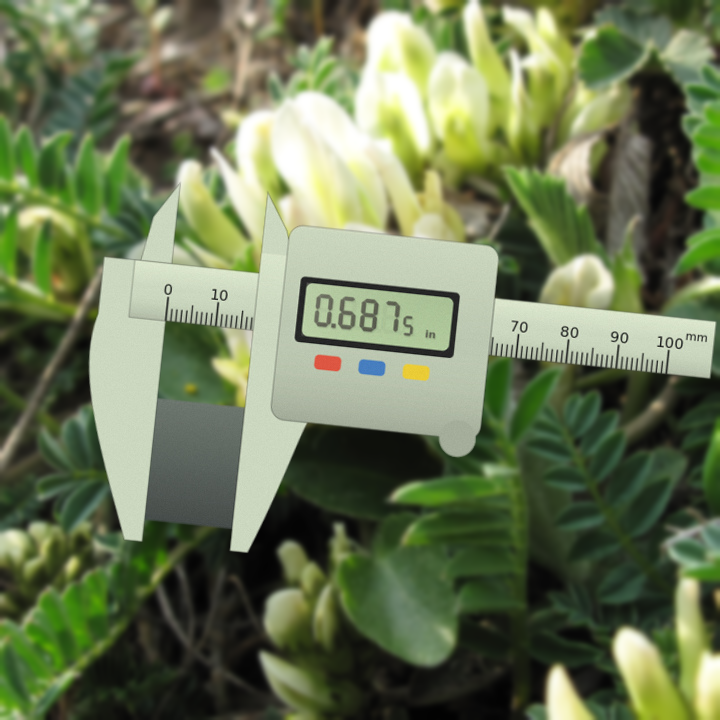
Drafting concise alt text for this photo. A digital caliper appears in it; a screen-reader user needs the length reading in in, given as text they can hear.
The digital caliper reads 0.6875 in
